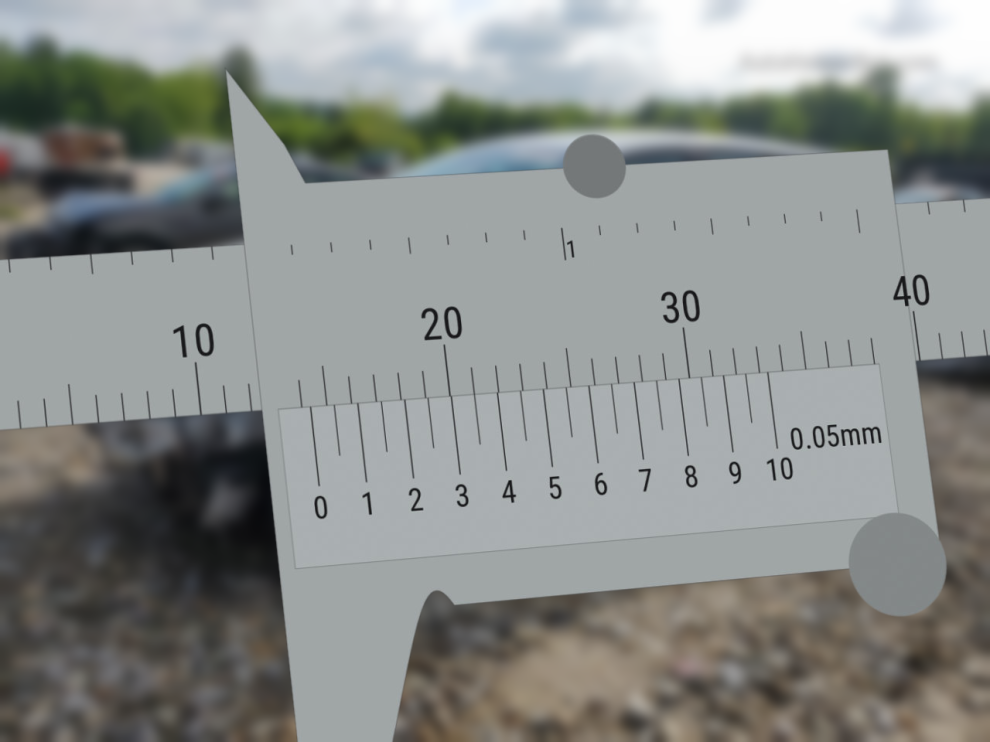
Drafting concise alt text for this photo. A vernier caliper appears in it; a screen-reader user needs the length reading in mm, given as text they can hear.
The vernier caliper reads 14.35 mm
